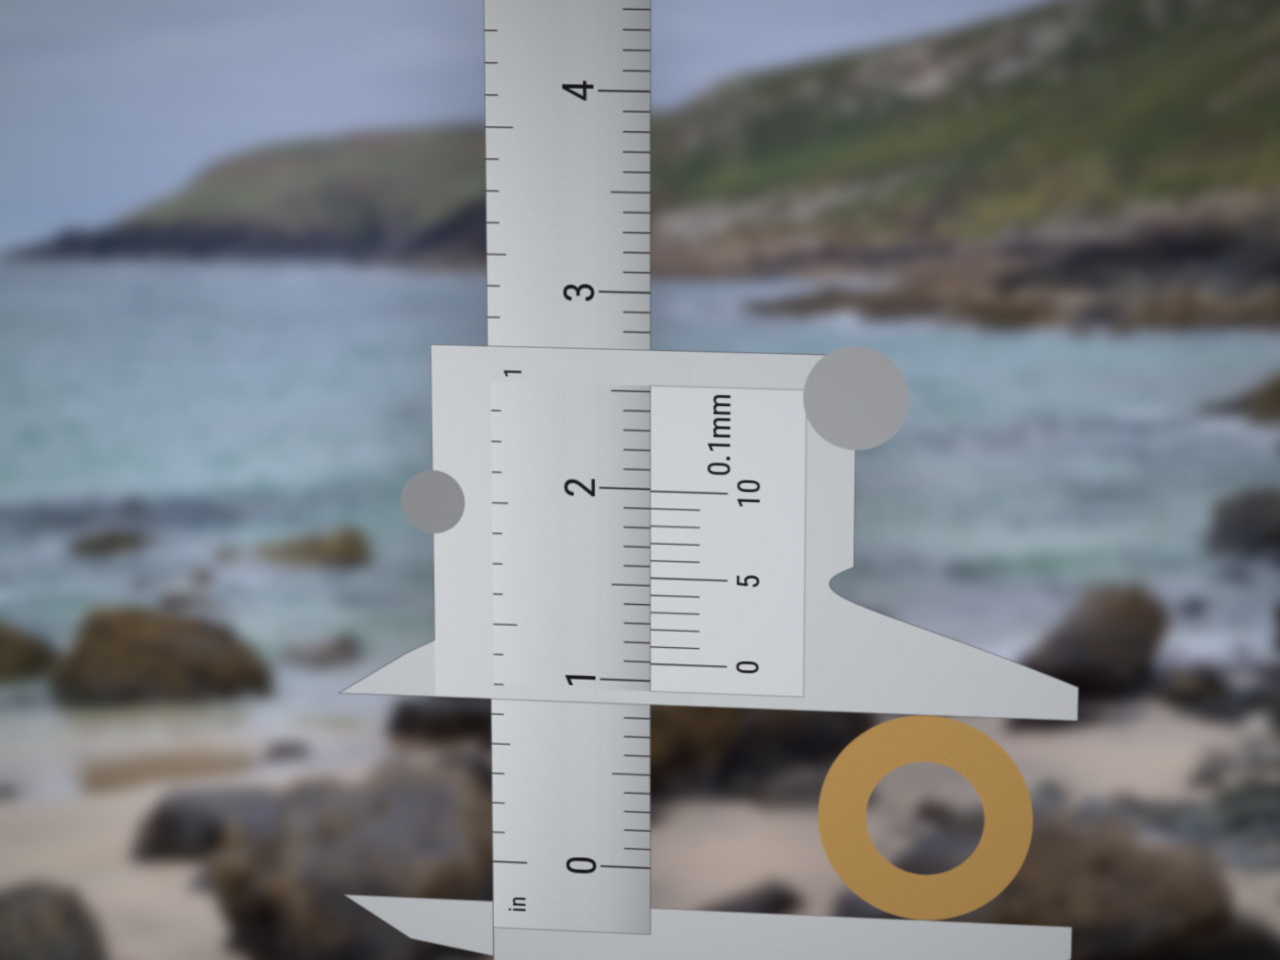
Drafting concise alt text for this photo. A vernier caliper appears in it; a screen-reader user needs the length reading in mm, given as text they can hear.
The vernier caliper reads 10.9 mm
